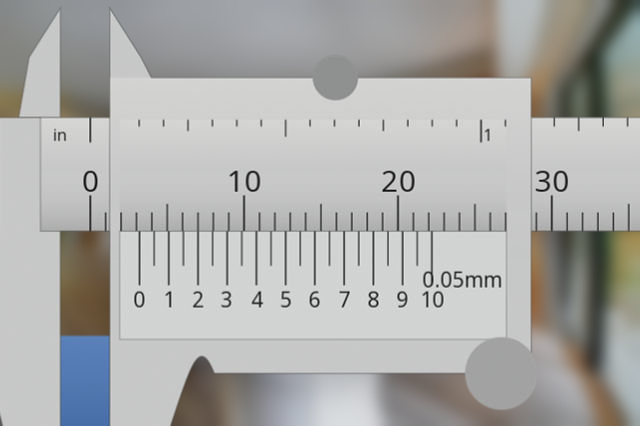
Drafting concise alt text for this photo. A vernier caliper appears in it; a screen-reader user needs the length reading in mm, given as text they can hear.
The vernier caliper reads 3.2 mm
